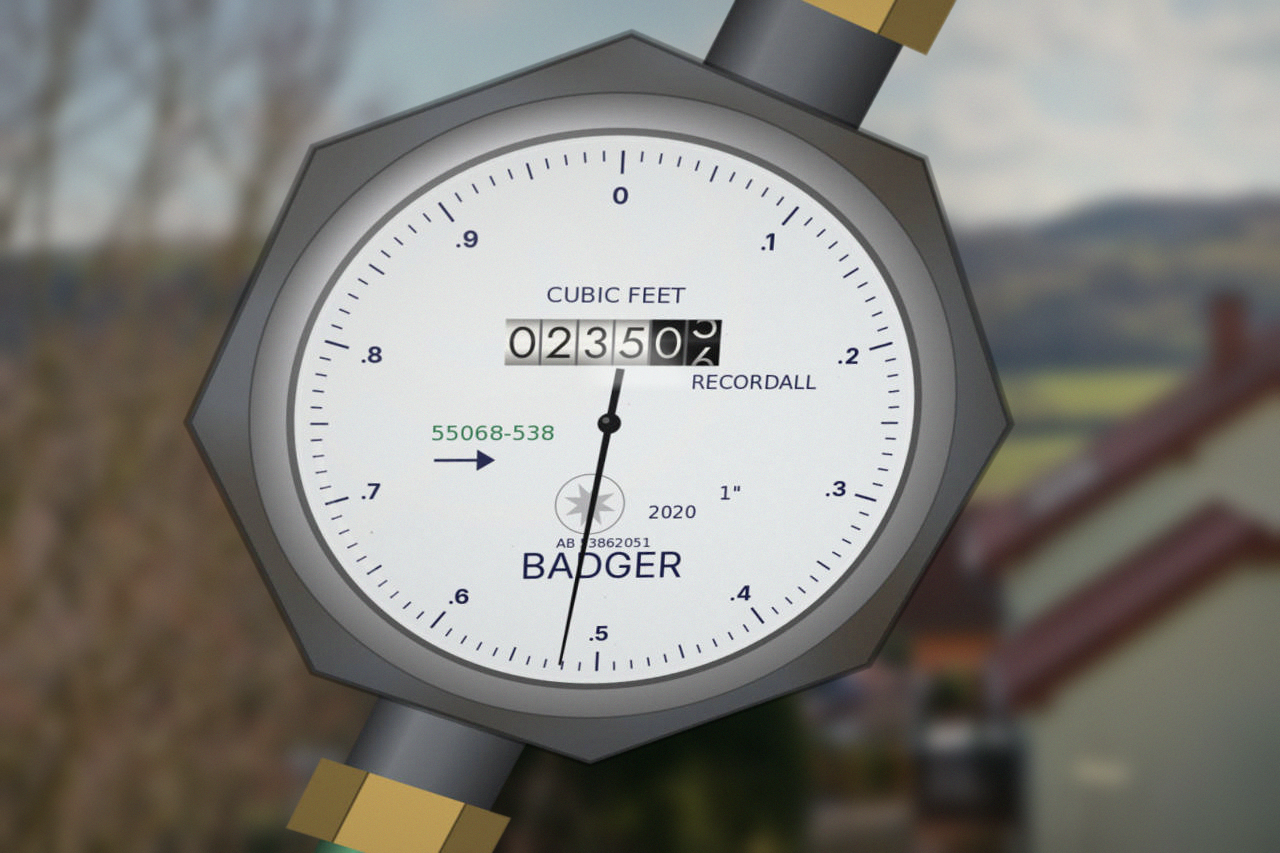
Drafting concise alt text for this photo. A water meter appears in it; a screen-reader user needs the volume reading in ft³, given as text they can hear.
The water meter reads 23505.52 ft³
